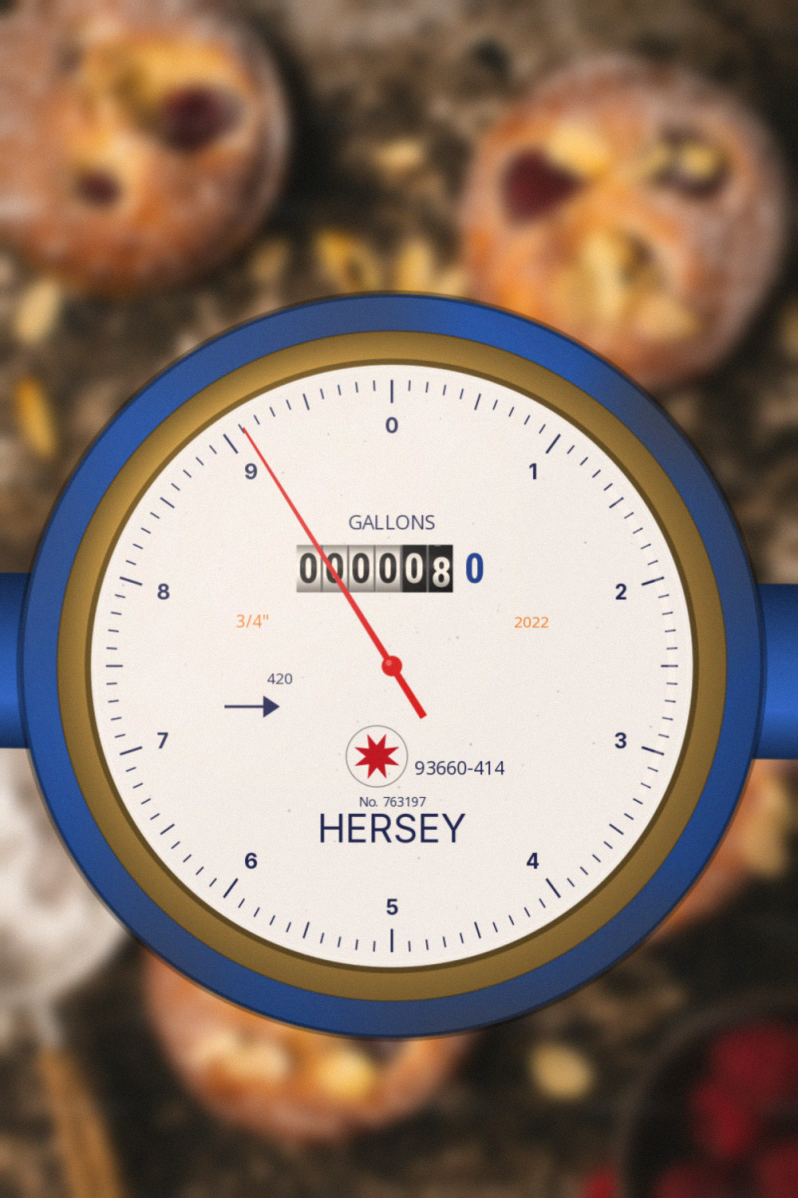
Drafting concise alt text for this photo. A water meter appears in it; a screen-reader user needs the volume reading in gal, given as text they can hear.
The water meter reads 79.1 gal
